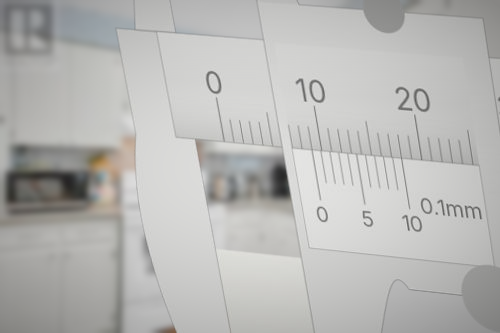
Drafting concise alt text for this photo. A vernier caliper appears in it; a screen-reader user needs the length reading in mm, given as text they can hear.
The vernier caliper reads 9.0 mm
